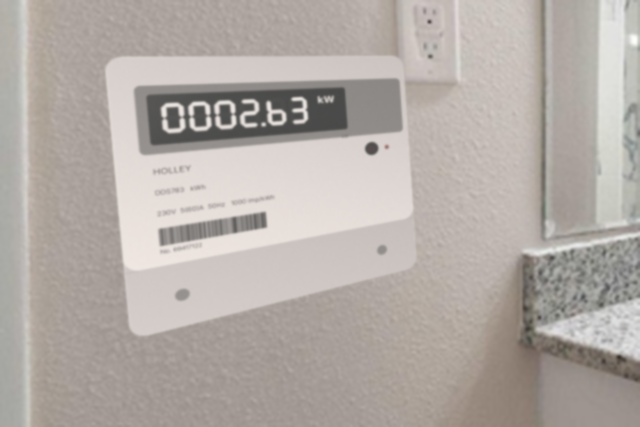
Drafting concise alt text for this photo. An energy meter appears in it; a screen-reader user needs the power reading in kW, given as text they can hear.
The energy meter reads 2.63 kW
